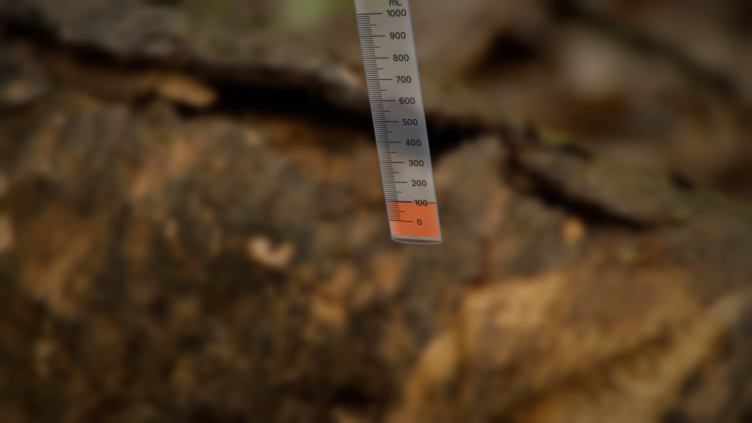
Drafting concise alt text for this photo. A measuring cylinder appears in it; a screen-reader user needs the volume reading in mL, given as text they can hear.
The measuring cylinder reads 100 mL
